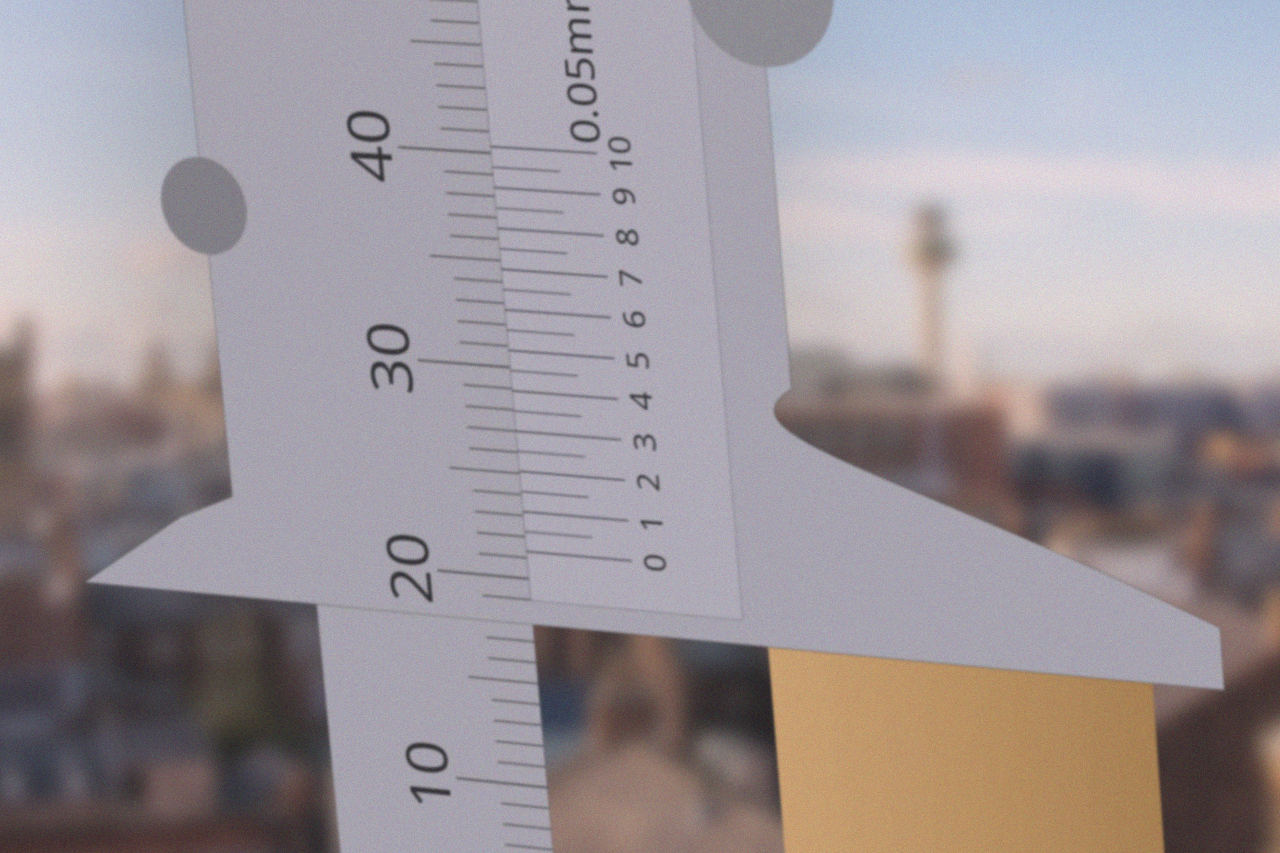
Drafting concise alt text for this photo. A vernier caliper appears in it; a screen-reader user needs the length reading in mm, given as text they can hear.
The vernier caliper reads 21.3 mm
